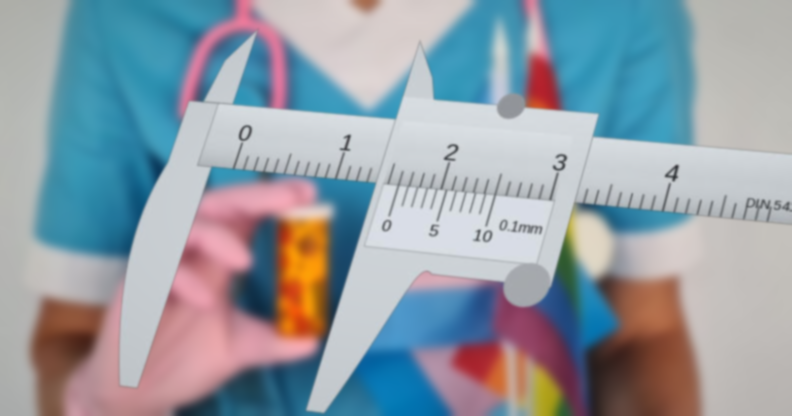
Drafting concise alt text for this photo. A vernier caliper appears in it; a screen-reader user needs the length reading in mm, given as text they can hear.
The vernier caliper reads 16.0 mm
